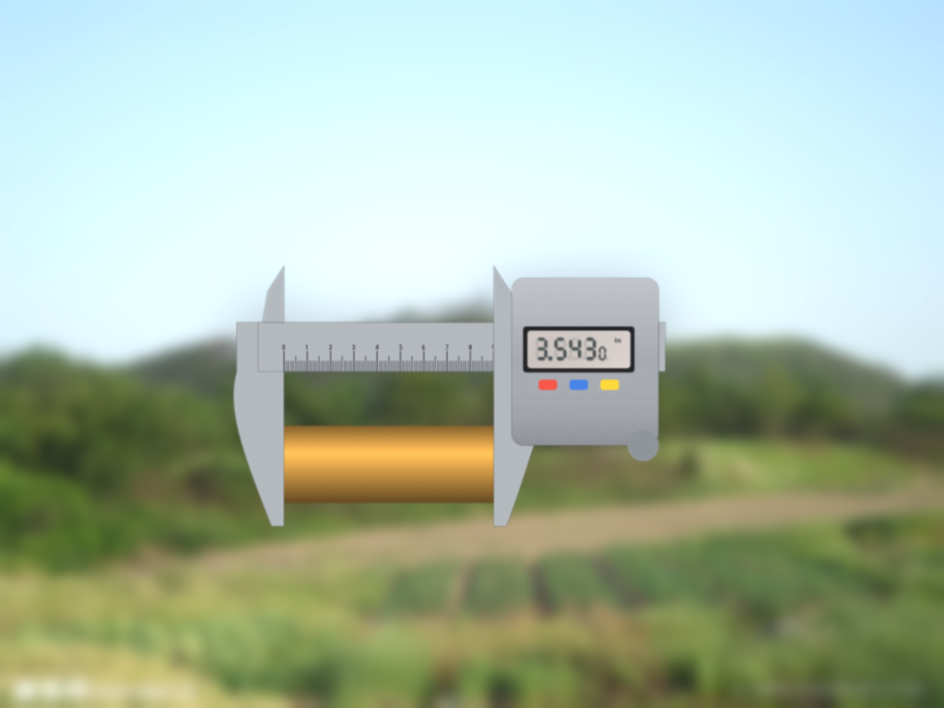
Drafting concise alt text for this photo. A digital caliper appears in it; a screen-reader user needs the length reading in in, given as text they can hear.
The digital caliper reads 3.5430 in
